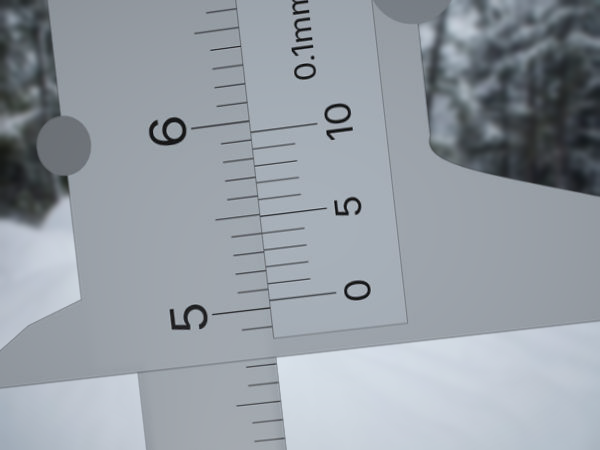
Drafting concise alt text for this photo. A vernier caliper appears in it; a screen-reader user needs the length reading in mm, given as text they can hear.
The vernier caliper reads 50.4 mm
